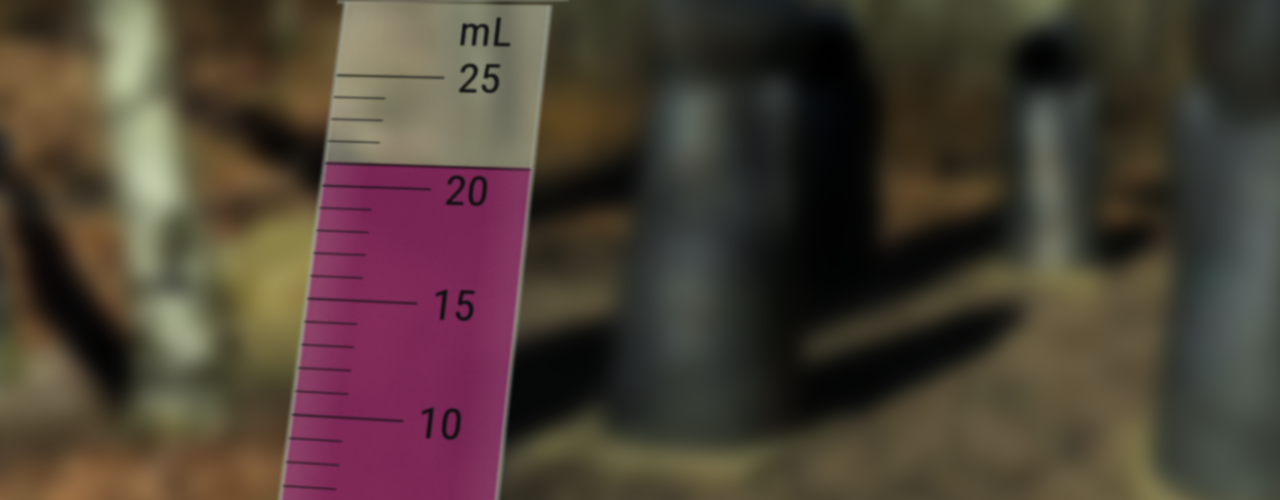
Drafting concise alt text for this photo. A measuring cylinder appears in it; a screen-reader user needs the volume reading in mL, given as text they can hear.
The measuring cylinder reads 21 mL
